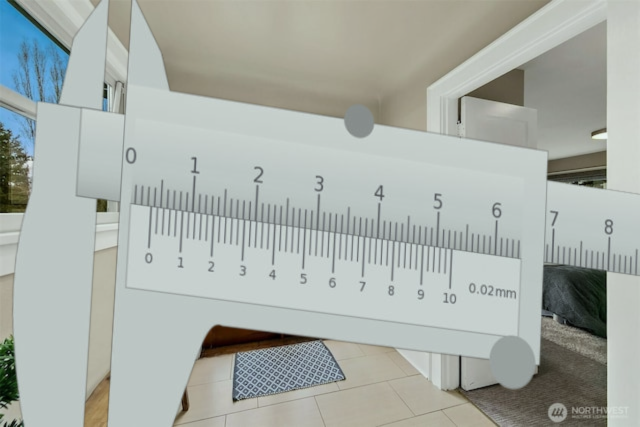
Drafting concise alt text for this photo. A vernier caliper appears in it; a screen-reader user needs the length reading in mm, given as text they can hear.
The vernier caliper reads 3.5 mm
